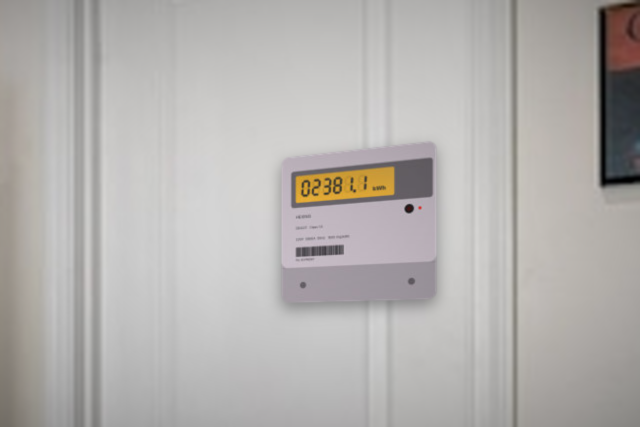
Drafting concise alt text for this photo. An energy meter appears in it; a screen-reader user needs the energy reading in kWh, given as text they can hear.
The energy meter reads 2381.1 kWh
